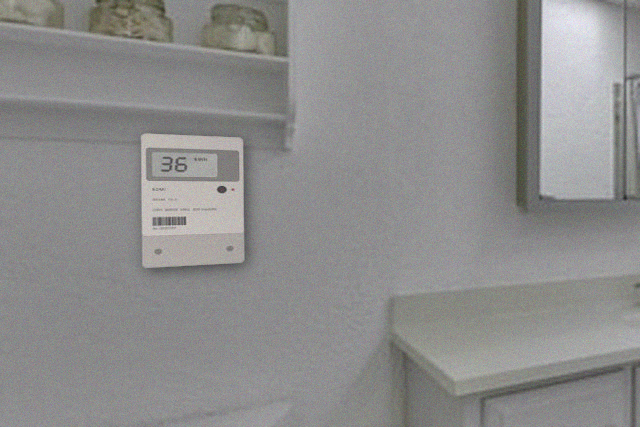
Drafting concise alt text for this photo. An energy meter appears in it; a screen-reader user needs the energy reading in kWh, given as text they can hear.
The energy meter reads 36 kWh
